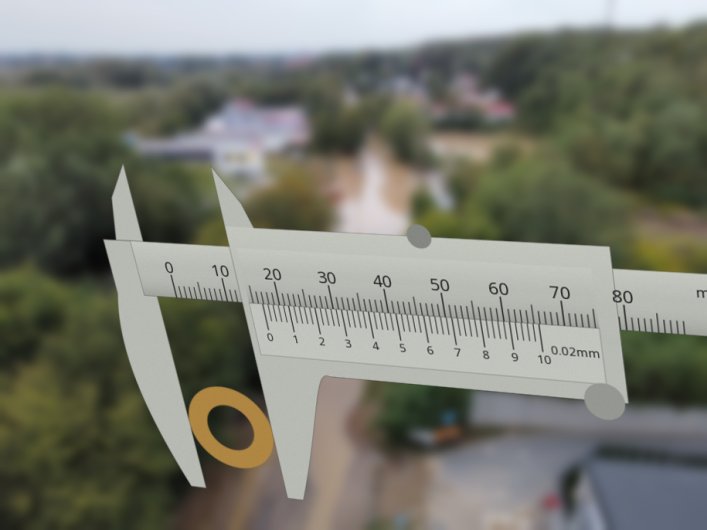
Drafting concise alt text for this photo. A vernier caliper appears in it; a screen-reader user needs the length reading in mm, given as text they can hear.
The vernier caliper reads 16.8 mm
